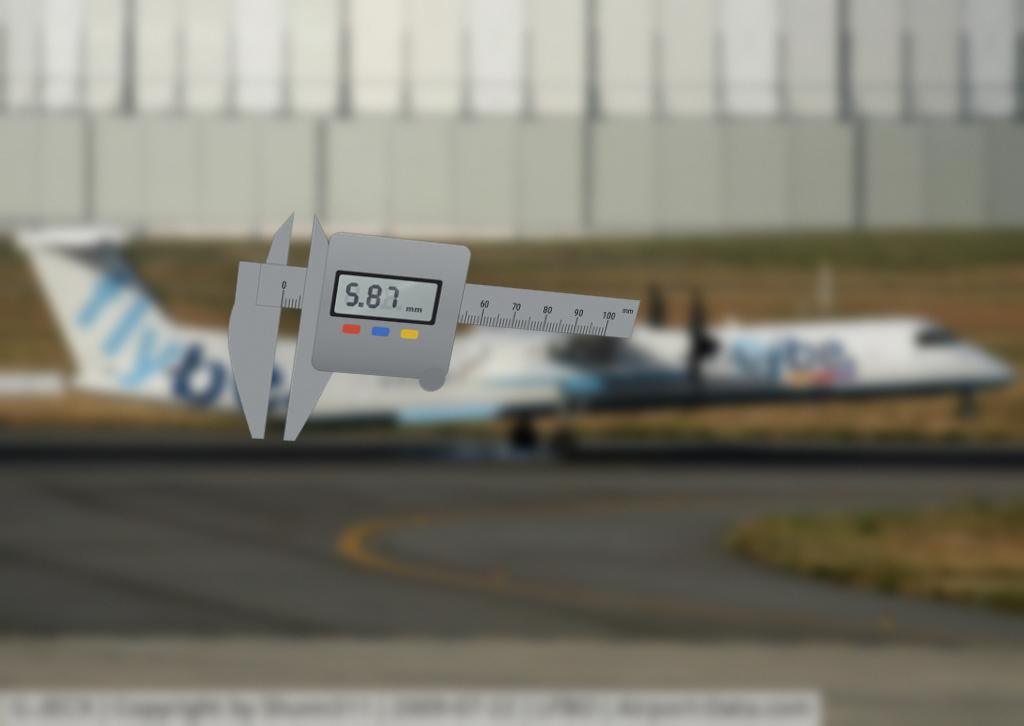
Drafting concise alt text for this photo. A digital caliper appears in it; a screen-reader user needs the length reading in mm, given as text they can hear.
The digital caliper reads 5.87 mm
